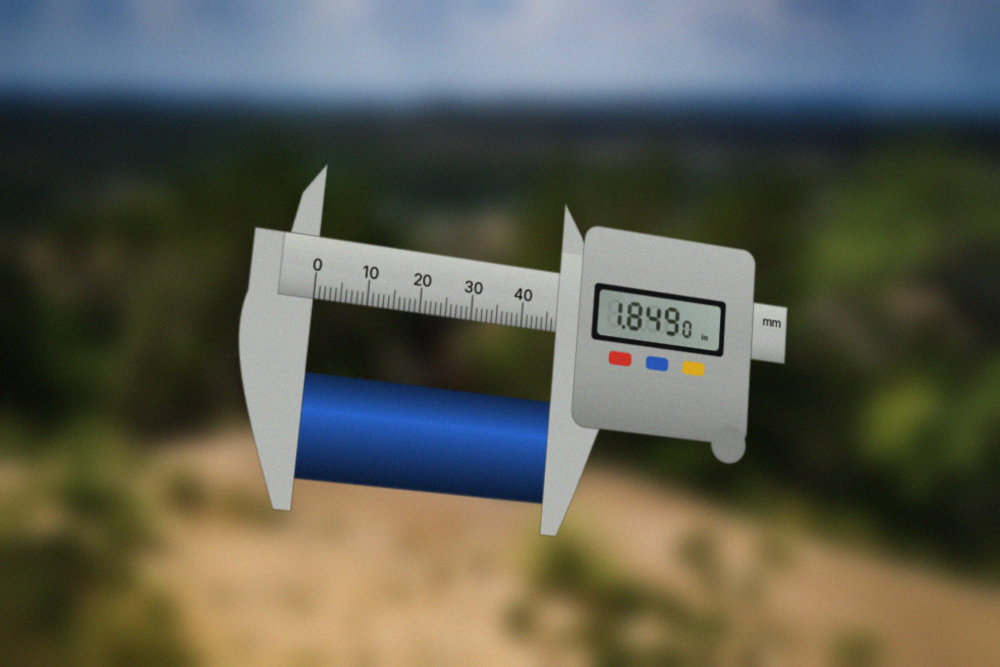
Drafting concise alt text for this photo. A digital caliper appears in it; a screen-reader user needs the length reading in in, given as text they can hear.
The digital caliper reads 1.8490 in
